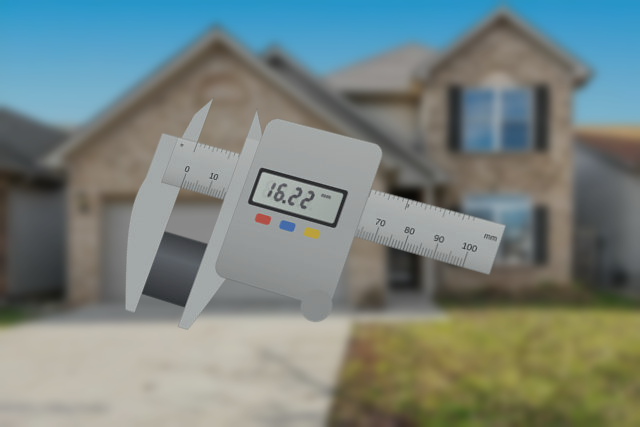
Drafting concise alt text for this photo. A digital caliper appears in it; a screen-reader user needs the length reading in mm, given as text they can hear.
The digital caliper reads 16.22 mm
